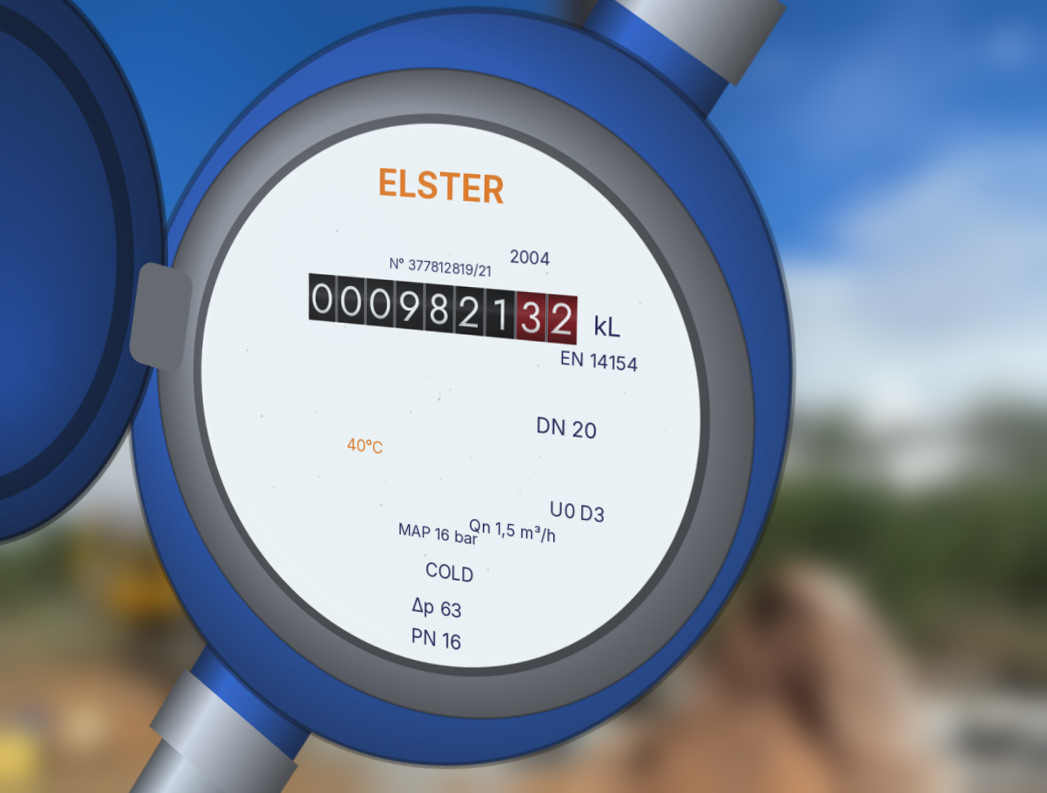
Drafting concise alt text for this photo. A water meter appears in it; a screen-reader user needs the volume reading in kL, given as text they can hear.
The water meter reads 9821.32 kL
